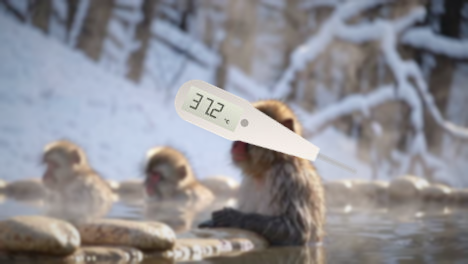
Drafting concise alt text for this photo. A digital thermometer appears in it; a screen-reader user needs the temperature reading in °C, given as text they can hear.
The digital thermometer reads 37.2 °C
